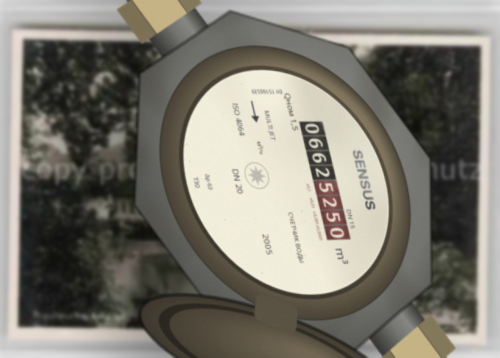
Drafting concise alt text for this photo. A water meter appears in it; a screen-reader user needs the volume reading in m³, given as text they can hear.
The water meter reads 662.5250 m³
